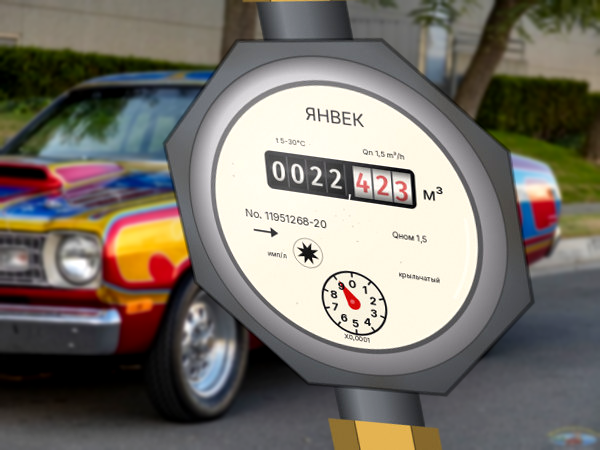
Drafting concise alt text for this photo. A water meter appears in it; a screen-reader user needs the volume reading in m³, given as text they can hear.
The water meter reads 22.4229 m³
